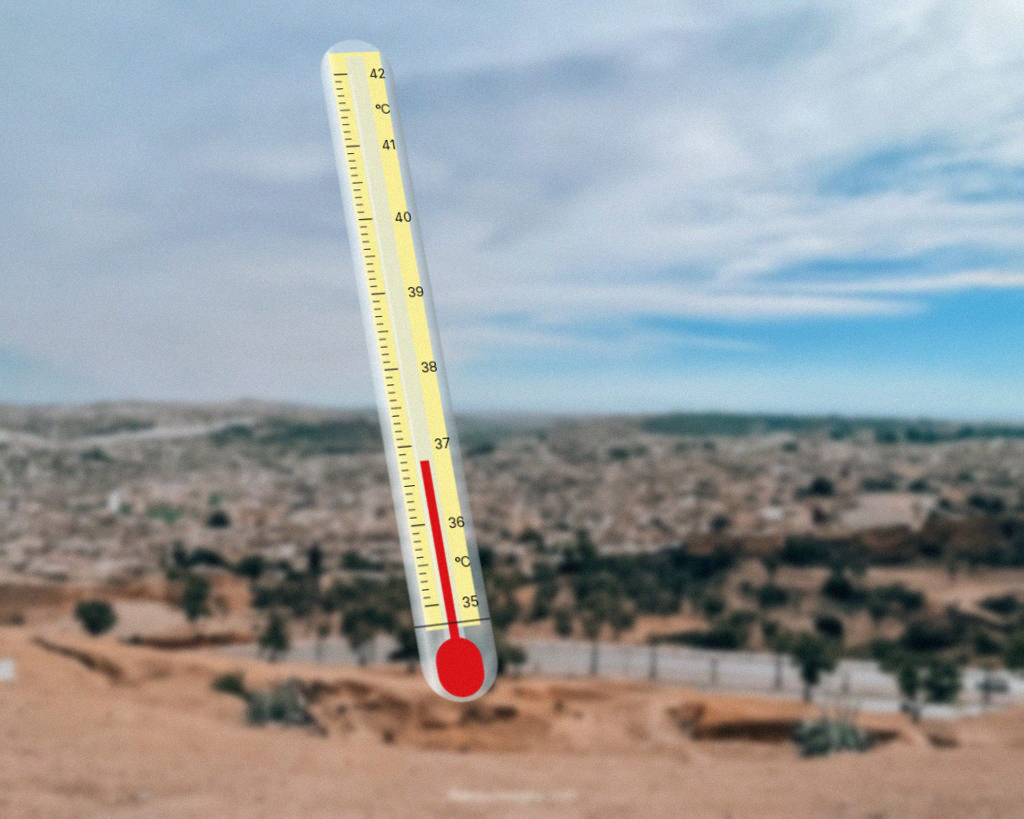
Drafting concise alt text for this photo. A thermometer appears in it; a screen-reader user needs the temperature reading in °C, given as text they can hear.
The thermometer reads 36.8 °C
